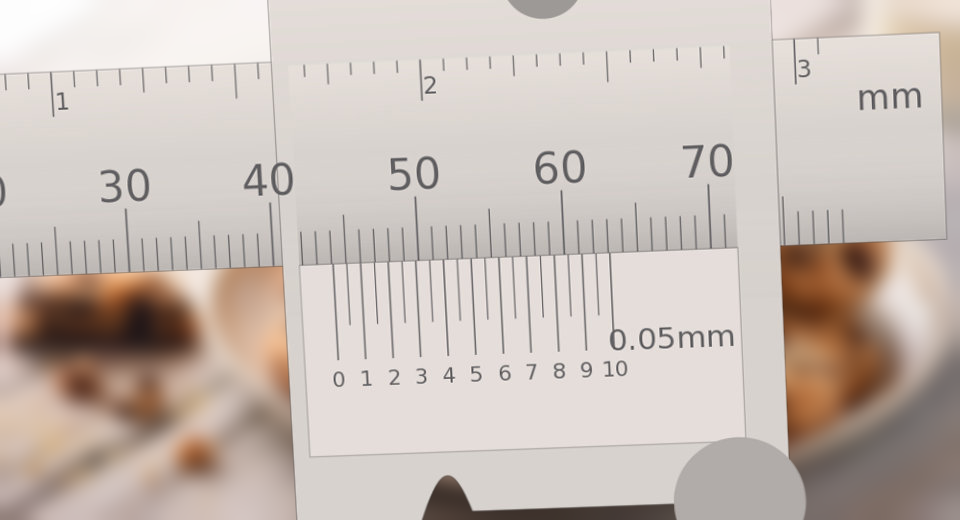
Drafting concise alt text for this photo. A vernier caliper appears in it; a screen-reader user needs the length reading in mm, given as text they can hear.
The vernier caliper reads 44.1 mm
